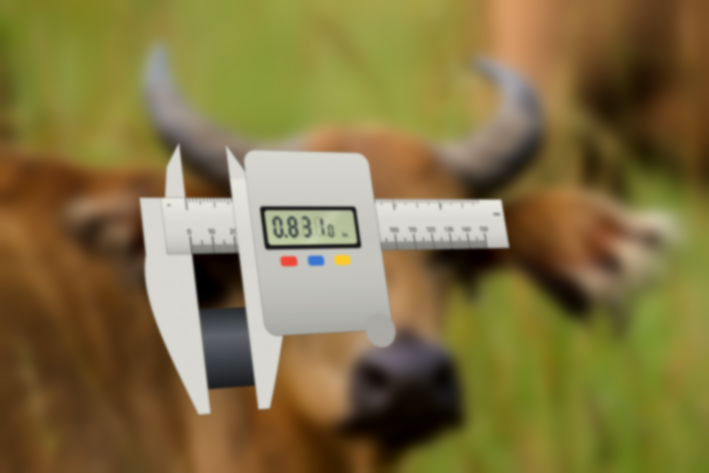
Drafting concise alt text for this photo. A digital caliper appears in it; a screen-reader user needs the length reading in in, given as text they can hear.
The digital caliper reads 0.8310 in
